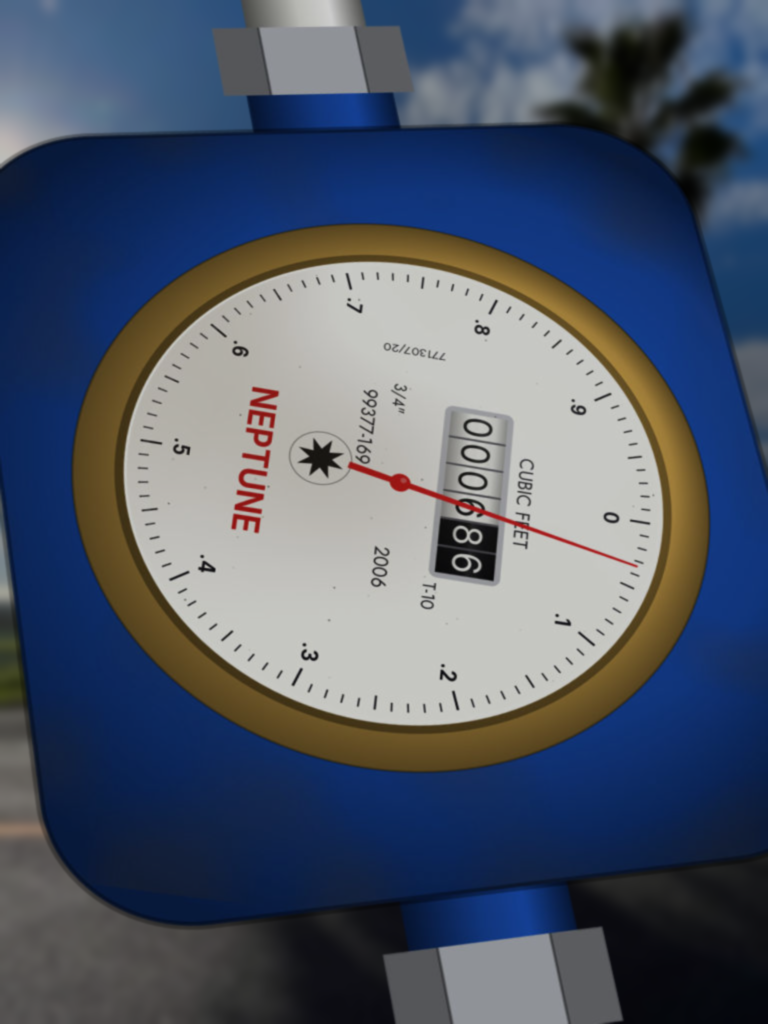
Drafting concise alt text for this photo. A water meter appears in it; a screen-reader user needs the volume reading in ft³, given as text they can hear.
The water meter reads 686.03 ft³
